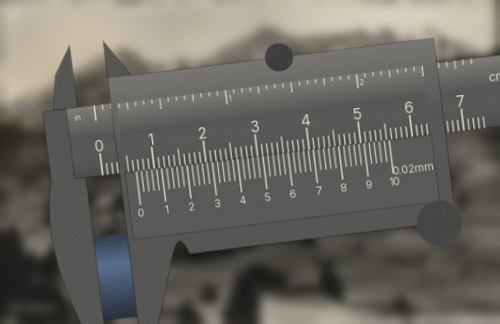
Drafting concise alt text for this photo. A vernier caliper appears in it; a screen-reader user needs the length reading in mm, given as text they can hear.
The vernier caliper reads 6.5 mm
